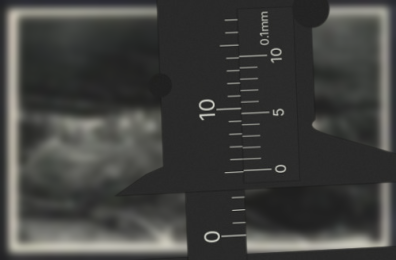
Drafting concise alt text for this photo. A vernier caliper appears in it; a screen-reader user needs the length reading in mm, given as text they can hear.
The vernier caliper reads 5.1 mm
